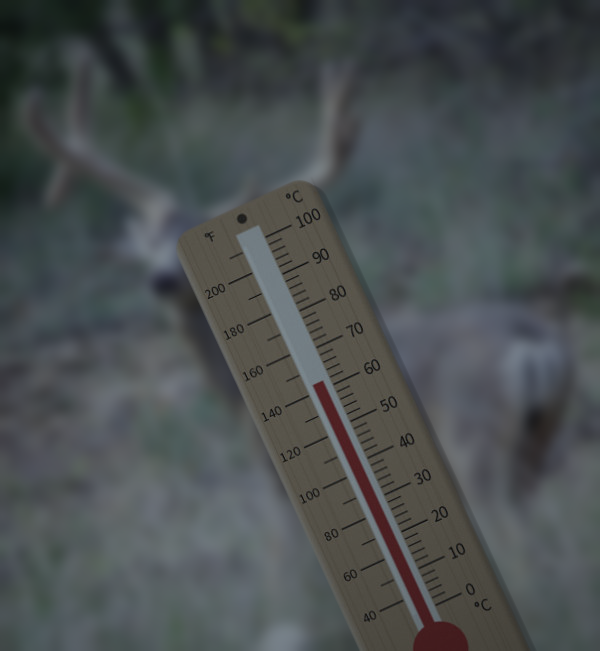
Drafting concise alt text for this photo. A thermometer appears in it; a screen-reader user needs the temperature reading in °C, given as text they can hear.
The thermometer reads 62 °C
